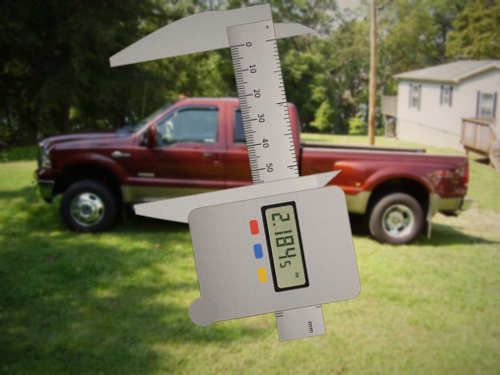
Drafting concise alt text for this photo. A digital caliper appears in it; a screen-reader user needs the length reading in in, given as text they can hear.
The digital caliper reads 2.1845 in
